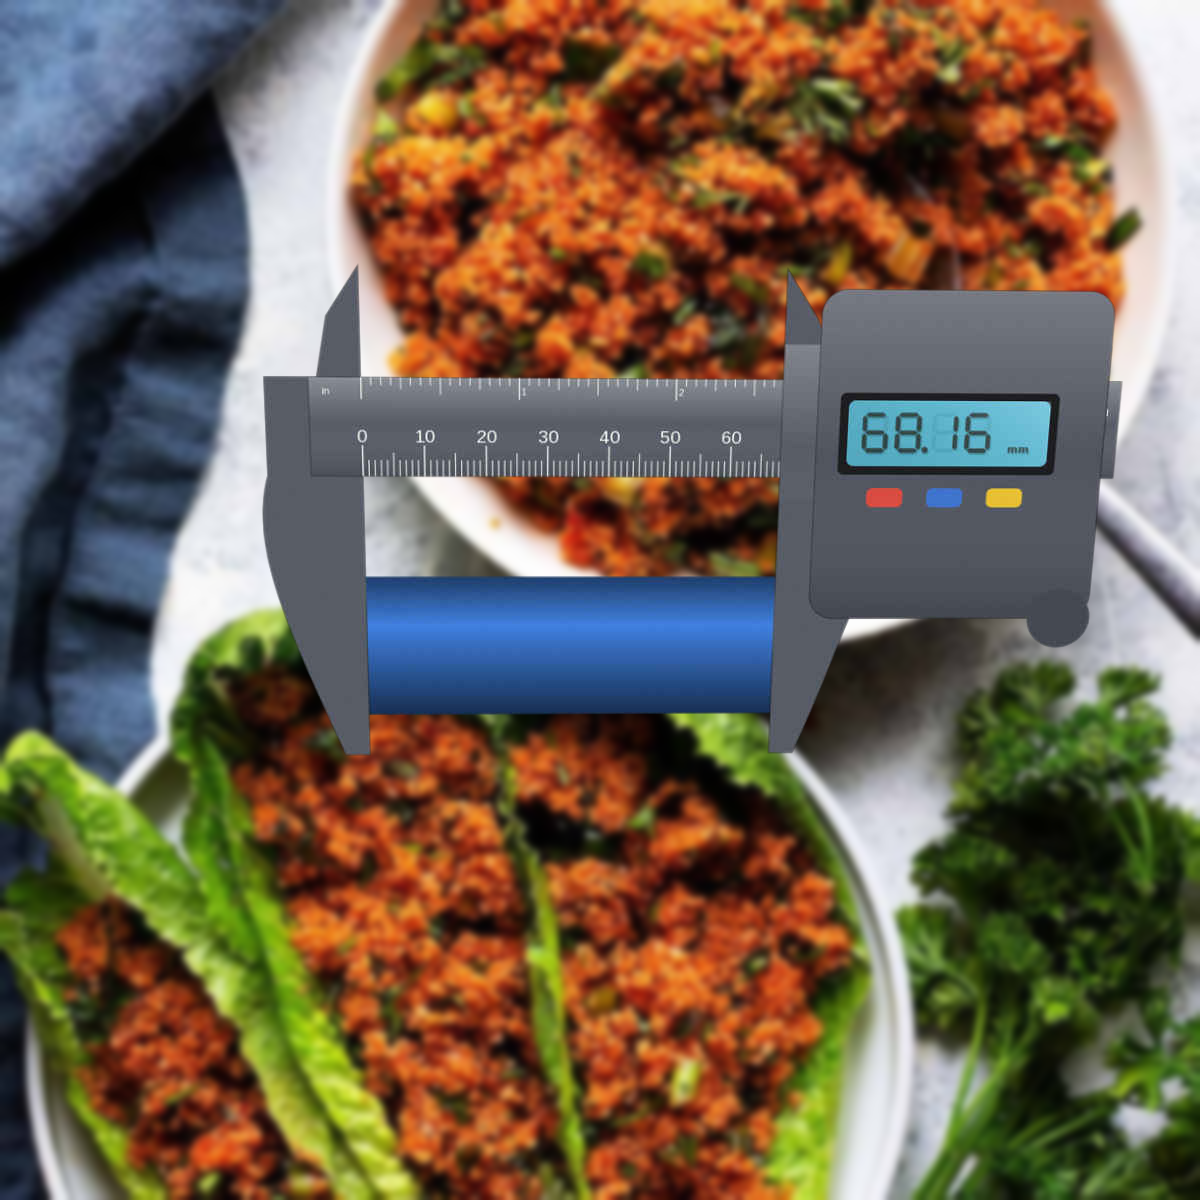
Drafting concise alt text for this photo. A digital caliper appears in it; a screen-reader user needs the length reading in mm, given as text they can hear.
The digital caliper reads 68.16 mm
